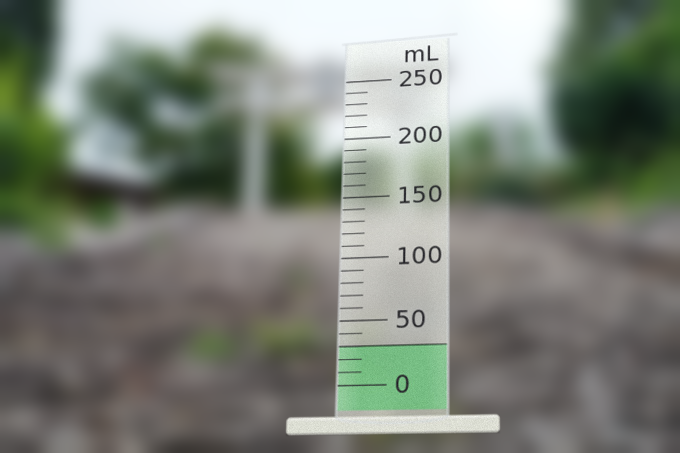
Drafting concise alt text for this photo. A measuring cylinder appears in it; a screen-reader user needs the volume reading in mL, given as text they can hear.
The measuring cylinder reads 30 mL
